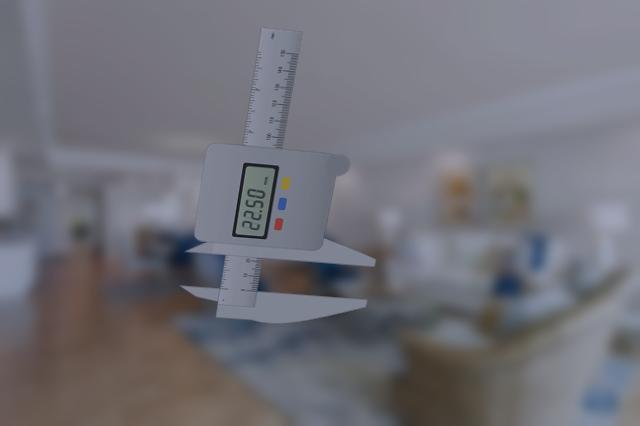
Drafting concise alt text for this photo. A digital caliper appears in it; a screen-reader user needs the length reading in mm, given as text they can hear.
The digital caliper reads 22.50 mm
